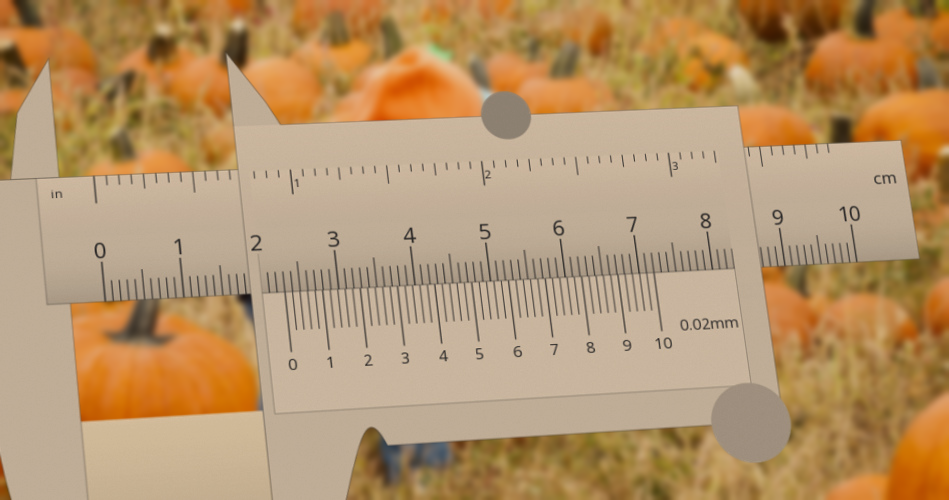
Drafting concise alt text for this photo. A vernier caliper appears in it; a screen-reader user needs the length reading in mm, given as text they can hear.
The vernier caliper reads 23.0 mm
